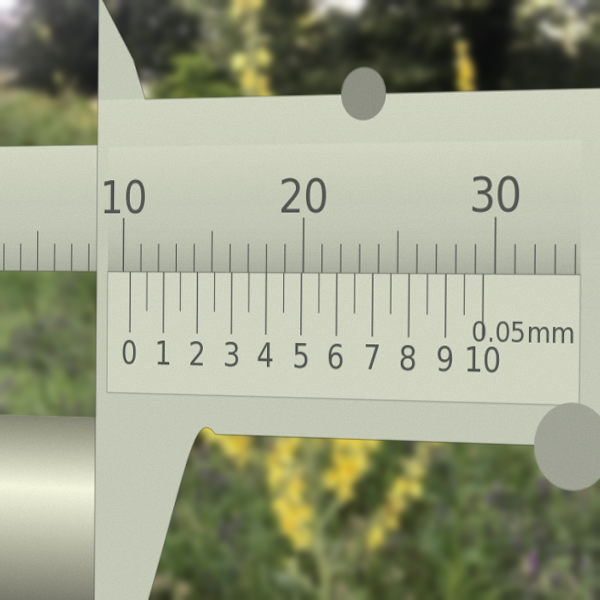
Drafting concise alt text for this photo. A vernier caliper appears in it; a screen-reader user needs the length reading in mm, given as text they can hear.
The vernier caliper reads 10.4 mm
